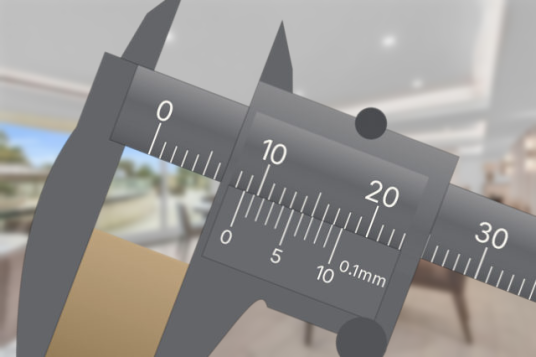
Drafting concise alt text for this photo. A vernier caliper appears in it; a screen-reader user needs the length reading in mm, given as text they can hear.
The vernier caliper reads 8.8 mm
